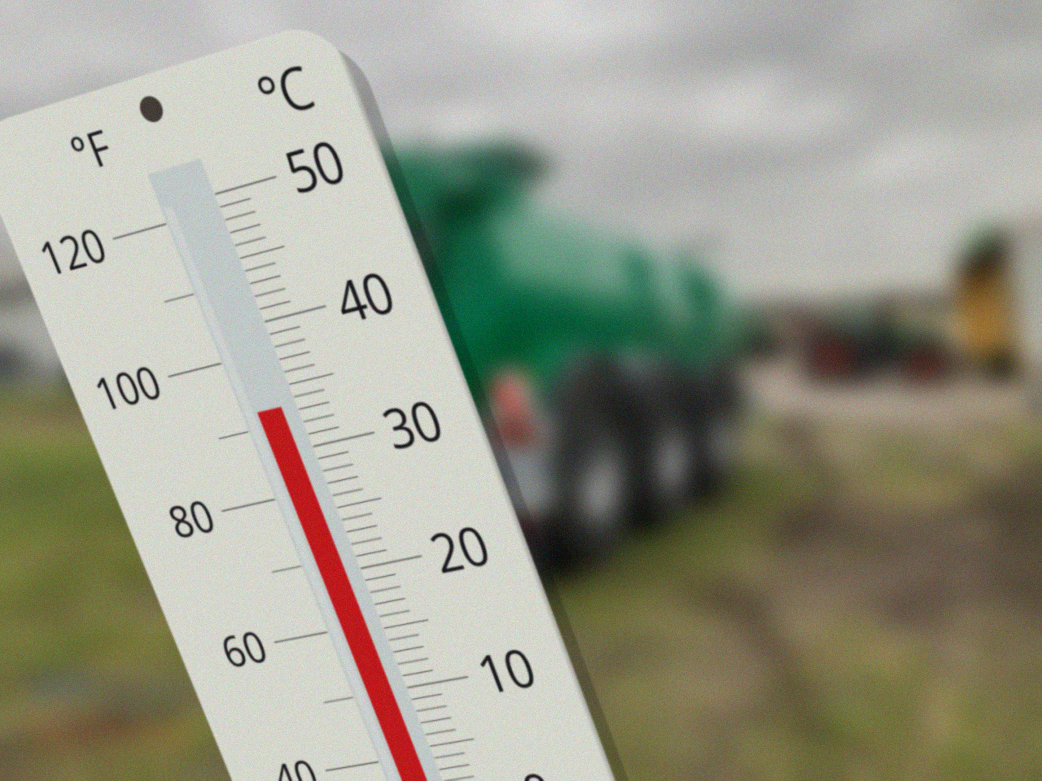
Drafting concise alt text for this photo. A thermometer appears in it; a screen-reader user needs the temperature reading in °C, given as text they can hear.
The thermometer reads 33.5 °C
